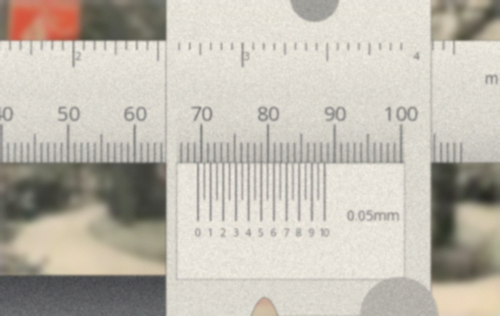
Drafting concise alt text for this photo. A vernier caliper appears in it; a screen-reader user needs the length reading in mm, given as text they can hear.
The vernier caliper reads 69.5 mm
